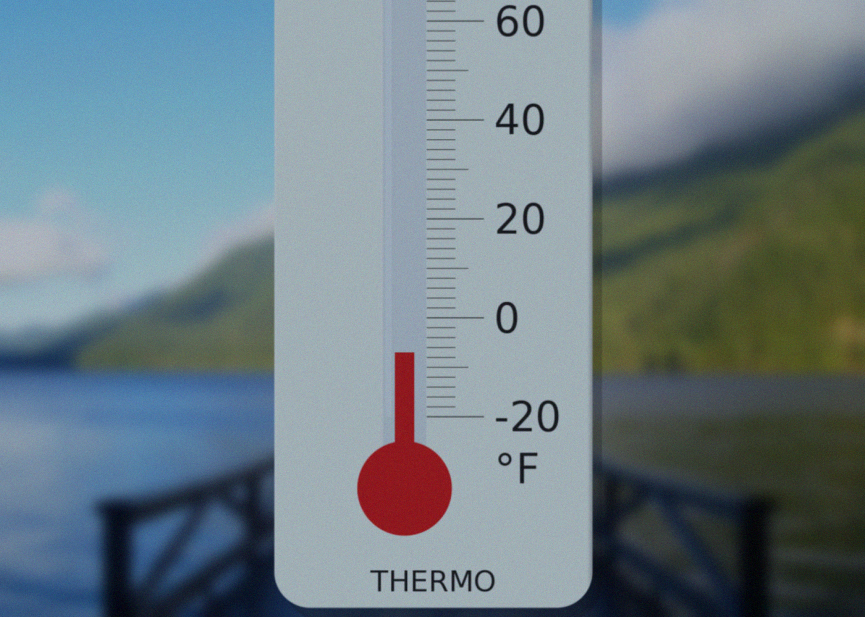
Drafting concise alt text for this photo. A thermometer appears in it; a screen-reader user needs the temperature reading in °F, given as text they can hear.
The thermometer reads -7 °F
